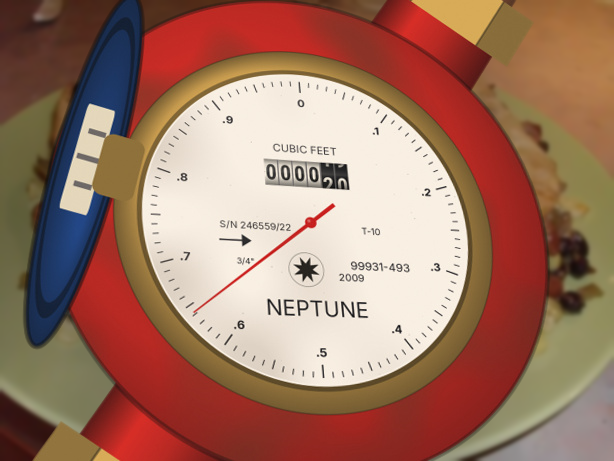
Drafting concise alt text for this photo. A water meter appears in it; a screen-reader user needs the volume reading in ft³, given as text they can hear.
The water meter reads 19.64 ft³
